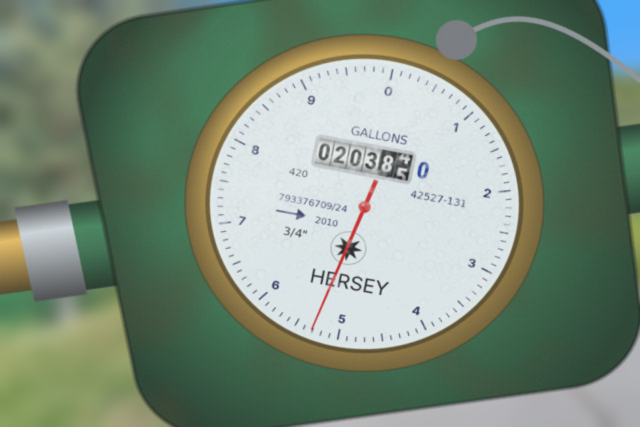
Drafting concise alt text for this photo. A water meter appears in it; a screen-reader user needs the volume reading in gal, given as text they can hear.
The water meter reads 203845.3 gal
